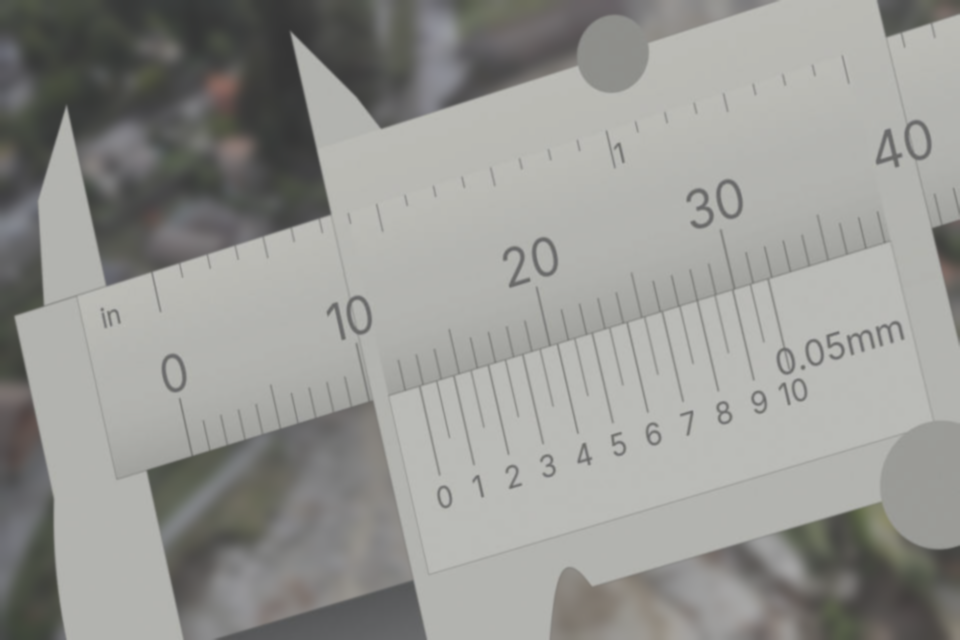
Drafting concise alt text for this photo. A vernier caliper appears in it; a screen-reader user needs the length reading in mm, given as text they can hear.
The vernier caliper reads 12.8 mm
